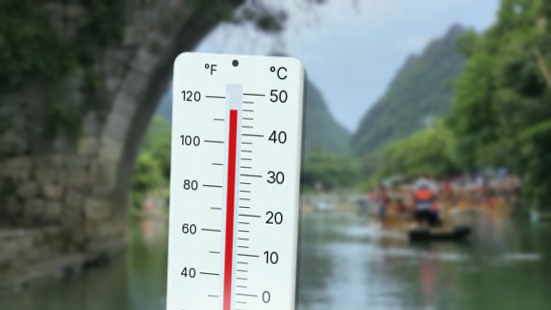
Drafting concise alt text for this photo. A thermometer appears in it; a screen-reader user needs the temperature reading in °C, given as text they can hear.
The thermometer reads 46 °C
